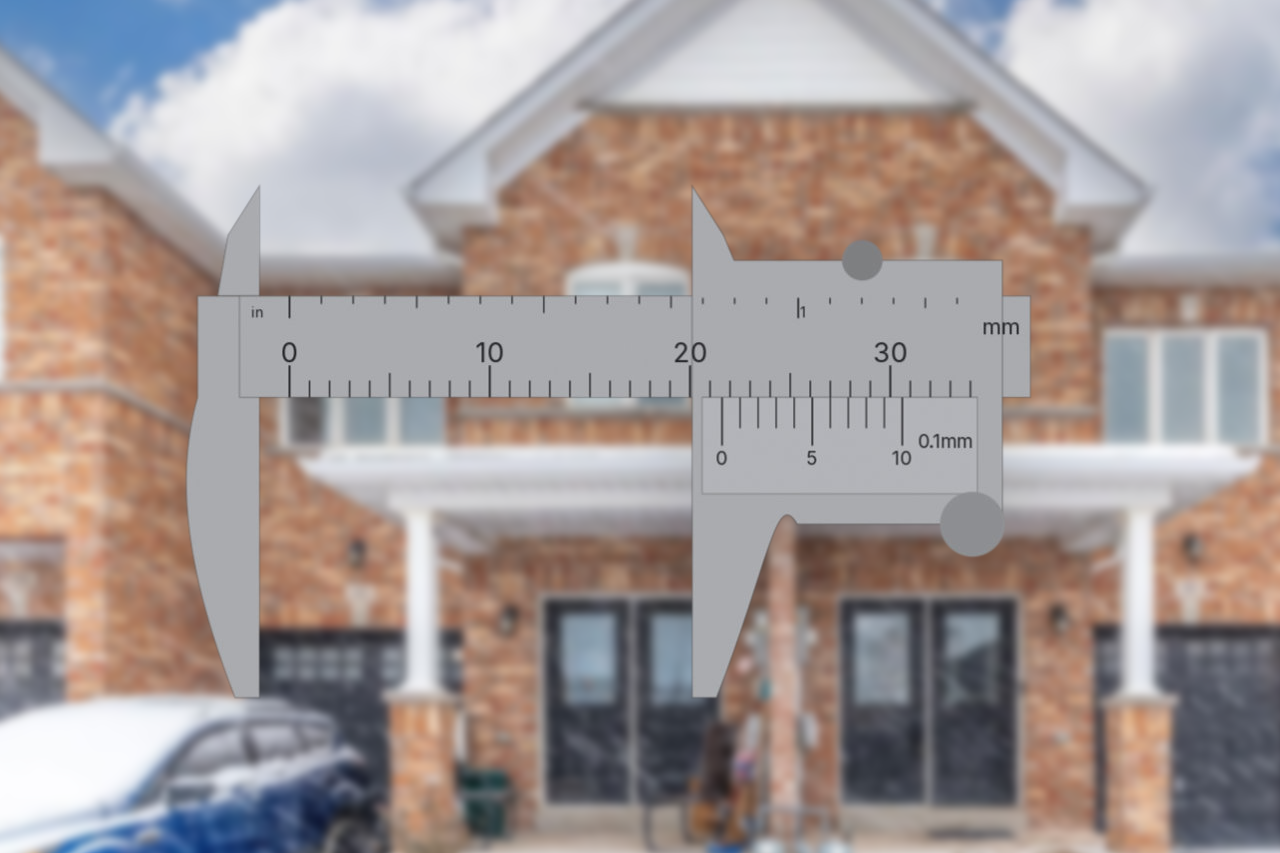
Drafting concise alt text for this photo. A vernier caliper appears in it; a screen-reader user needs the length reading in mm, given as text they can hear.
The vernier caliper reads 21.6 mm
